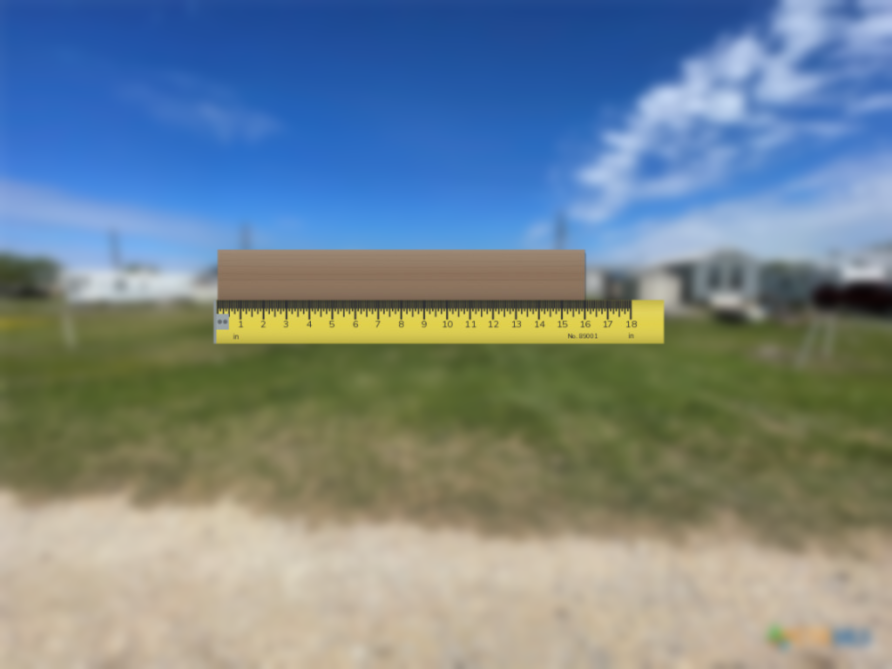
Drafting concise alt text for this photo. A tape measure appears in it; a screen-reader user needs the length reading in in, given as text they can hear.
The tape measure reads 16 in
